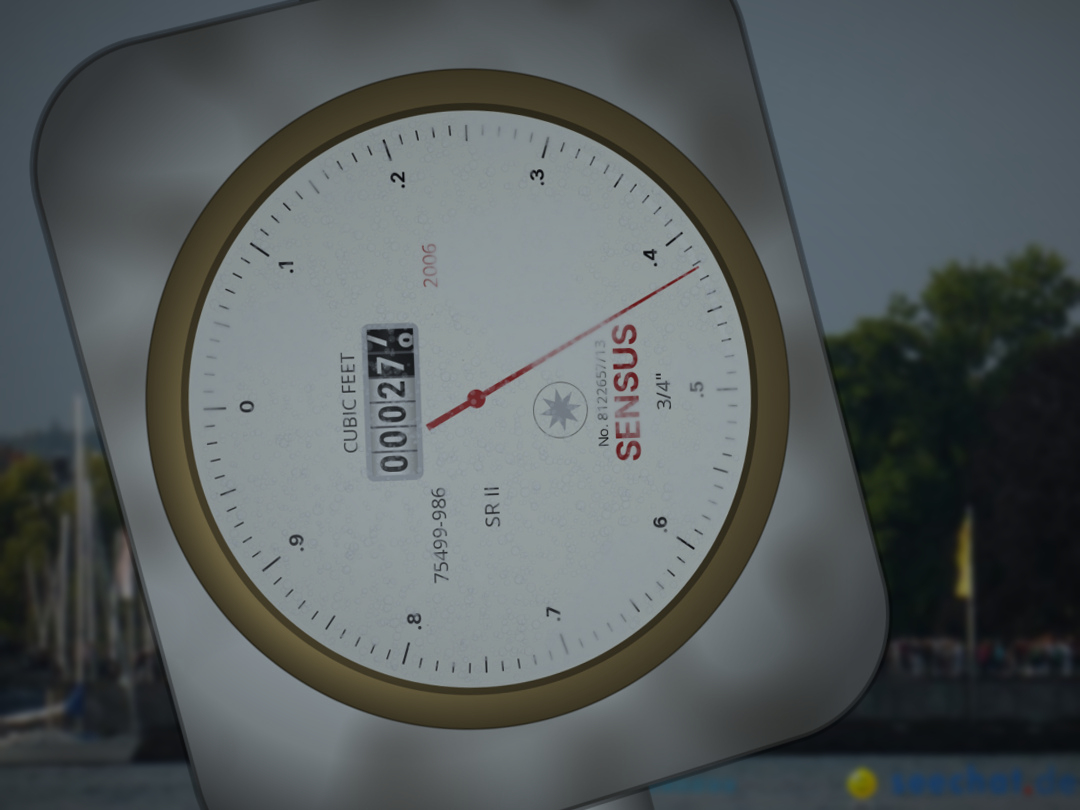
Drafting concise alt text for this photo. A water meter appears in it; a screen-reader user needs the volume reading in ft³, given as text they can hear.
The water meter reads 277.42 ft³
